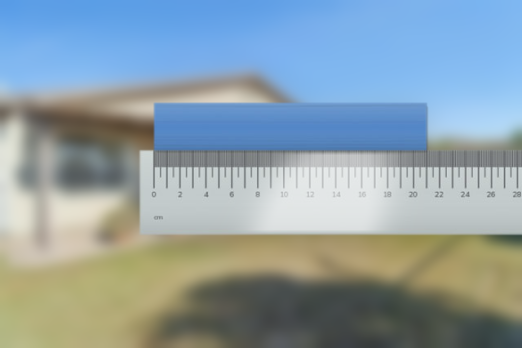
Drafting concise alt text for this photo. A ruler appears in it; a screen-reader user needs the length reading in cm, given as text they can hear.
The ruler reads 21 cm
